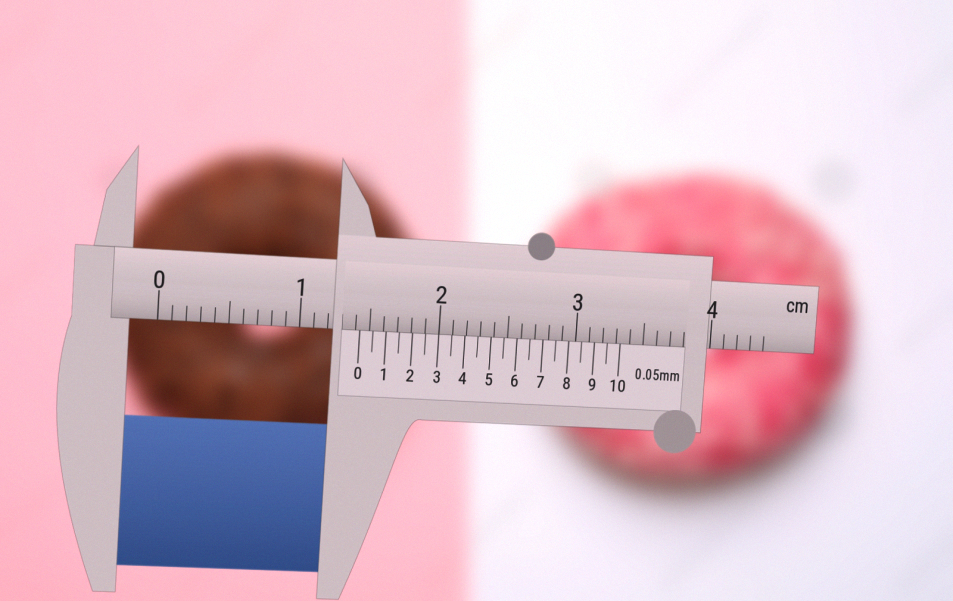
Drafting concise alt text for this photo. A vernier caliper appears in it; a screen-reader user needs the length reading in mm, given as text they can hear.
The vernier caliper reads 14.3 mm
